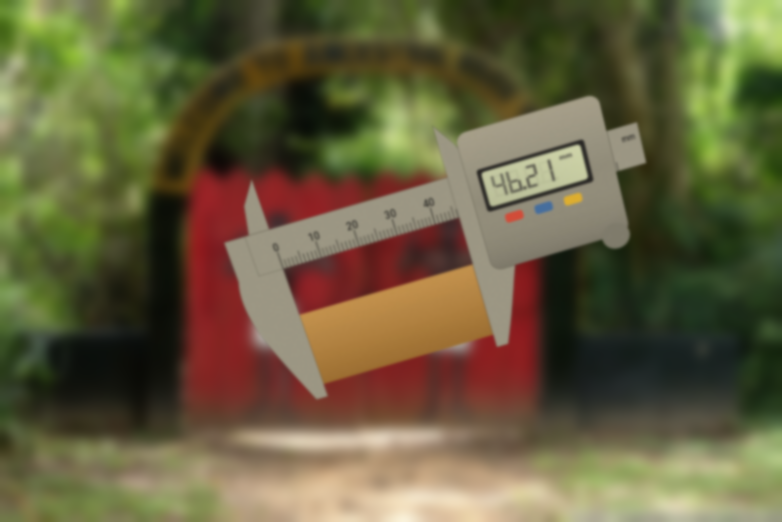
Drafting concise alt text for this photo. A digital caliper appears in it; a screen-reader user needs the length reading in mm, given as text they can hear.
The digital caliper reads 46.21 mm
